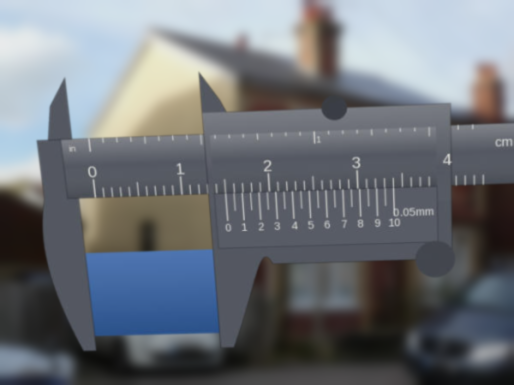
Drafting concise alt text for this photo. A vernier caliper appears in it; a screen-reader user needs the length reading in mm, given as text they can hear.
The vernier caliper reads 15.0 mm
